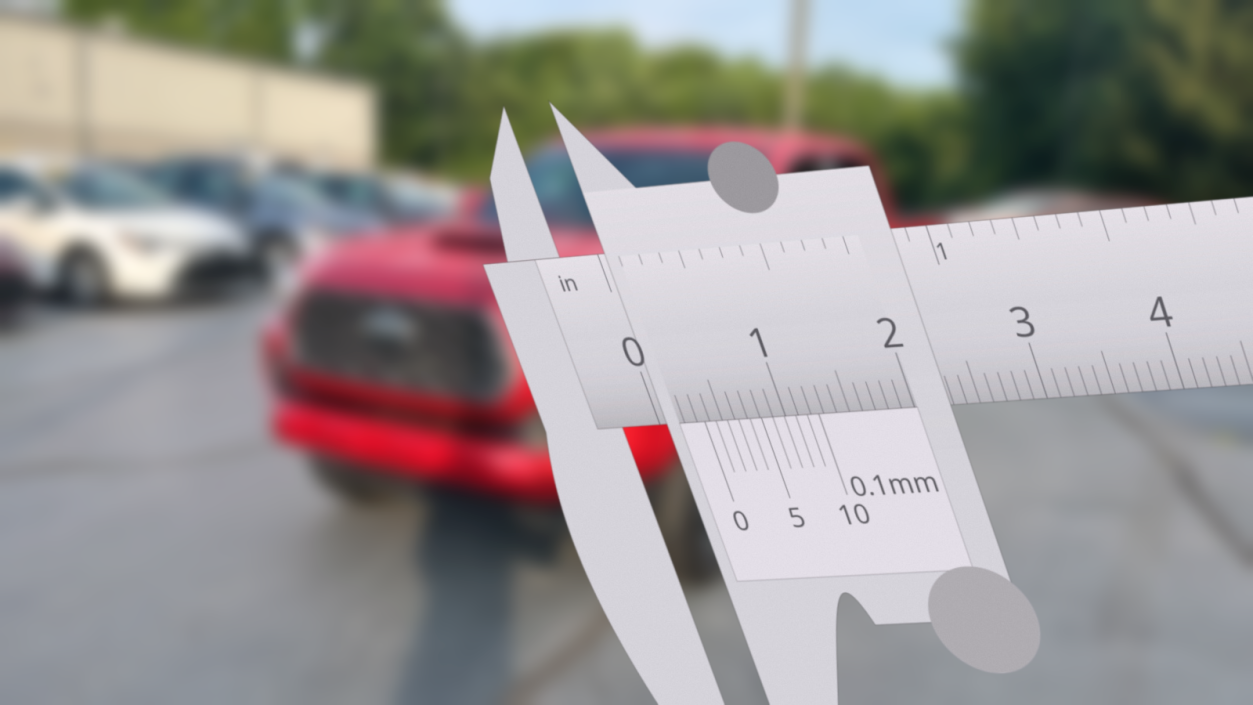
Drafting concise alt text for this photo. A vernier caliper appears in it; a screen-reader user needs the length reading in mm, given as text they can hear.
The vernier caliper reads 3.6 mm
